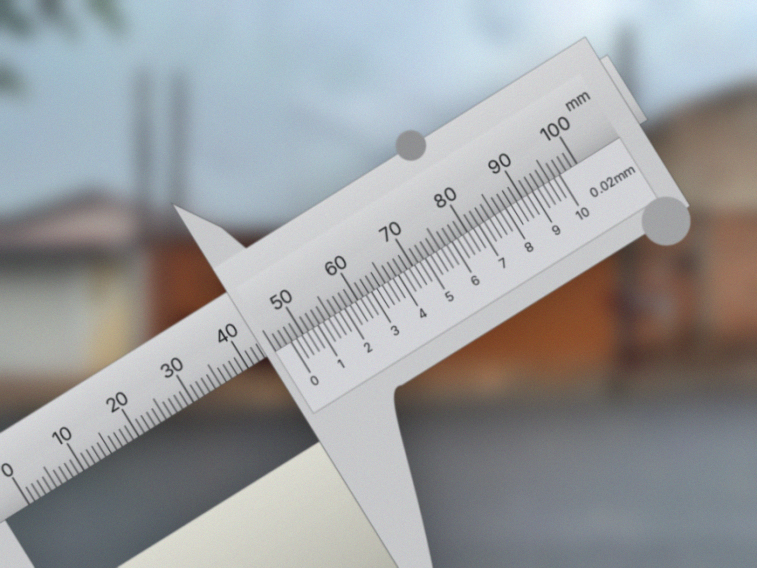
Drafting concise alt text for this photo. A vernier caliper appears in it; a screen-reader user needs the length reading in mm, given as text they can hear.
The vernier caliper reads 47.8 mm
